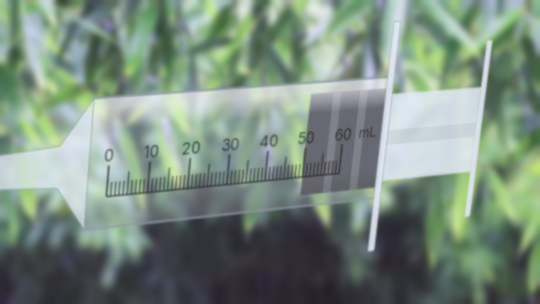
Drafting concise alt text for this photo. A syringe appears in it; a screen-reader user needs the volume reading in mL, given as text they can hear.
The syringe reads 50 mL
